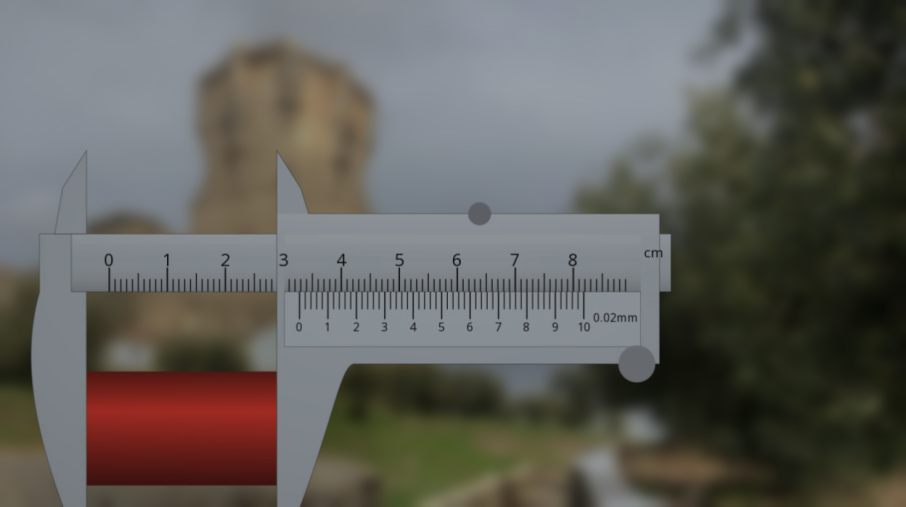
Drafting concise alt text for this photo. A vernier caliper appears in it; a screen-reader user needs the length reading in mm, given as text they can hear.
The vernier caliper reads 32.8 mm
